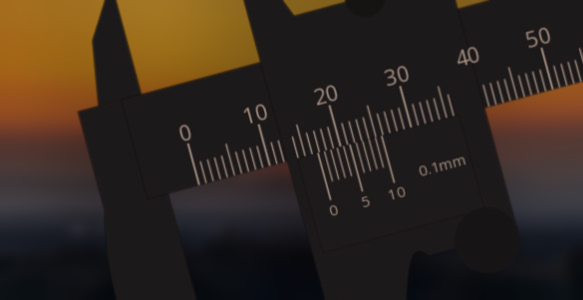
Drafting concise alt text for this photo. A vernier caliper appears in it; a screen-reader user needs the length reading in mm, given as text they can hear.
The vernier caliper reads 16.8 mm
